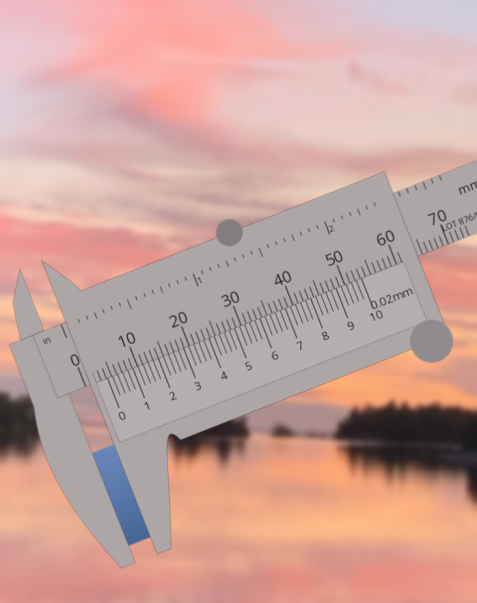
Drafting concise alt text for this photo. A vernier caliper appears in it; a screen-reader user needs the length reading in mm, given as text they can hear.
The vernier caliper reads 4.2 mm
